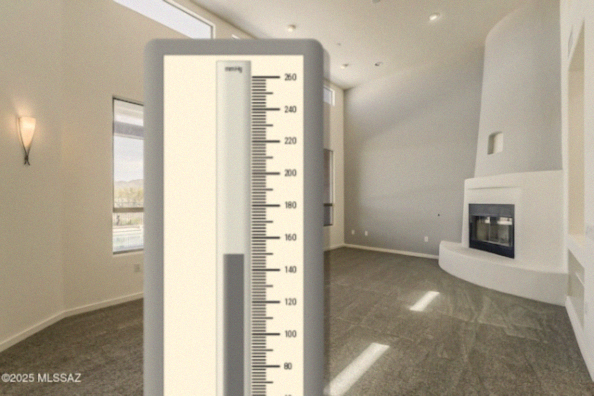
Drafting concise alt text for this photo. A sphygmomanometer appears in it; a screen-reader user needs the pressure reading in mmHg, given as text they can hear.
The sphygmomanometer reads 150 mmHg
